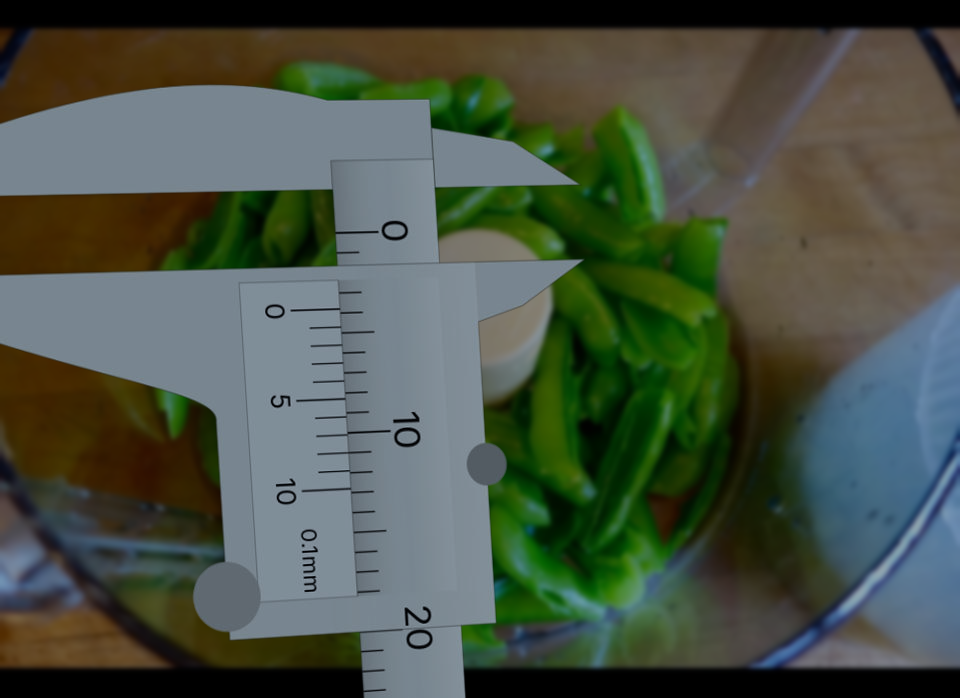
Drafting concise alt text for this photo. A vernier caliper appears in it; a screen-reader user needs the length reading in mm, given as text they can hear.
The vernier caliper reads 3.8 mm
